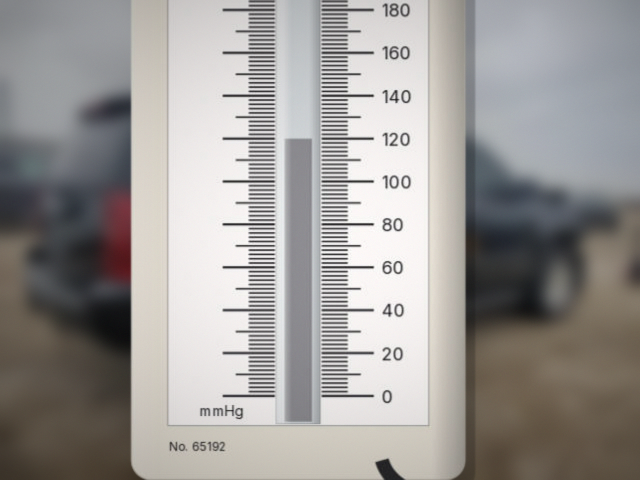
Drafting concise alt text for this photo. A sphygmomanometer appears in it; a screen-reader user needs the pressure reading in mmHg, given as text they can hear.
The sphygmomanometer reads 120 mmHg
